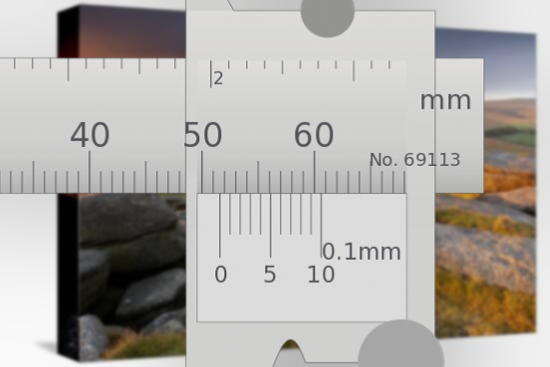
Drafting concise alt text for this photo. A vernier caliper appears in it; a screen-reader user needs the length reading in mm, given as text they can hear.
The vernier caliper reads 51.6 mm
